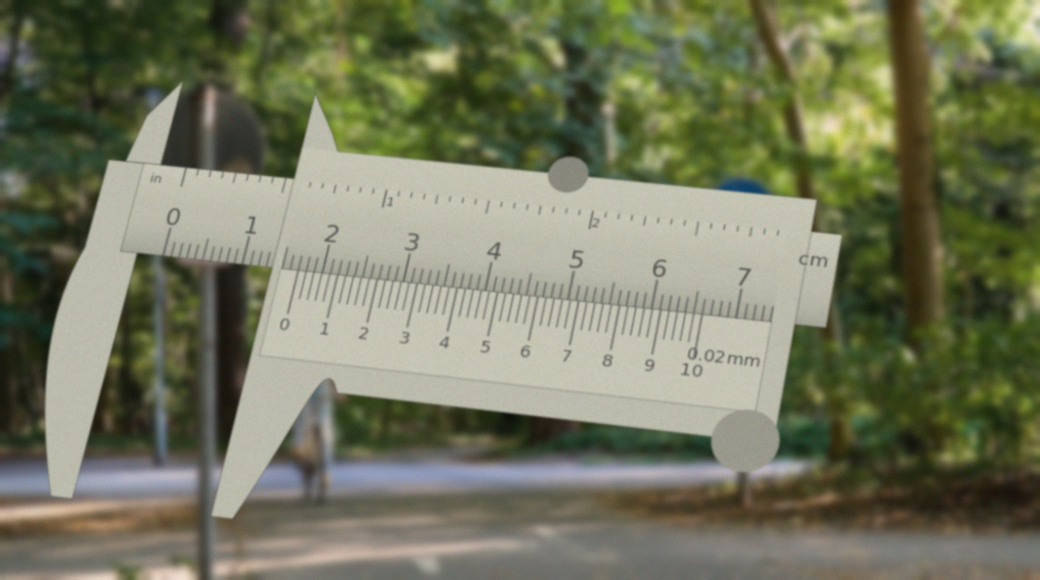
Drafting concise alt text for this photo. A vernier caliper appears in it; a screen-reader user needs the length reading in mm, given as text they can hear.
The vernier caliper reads 17.0 mm
